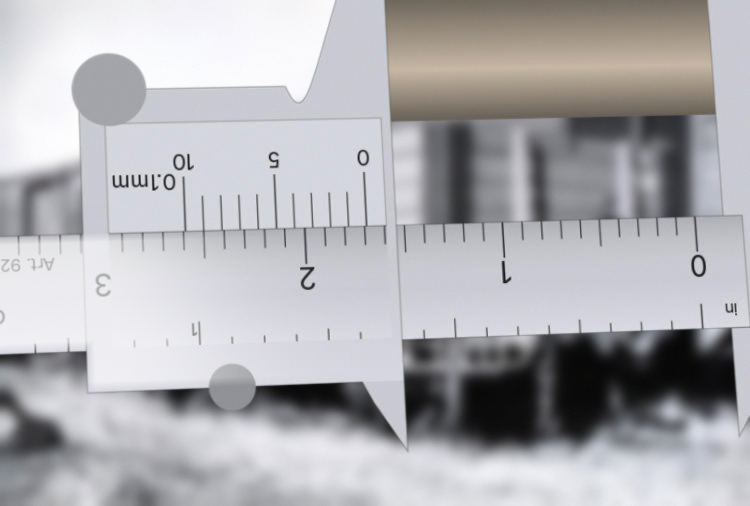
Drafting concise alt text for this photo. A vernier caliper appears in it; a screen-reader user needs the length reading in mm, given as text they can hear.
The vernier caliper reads 16.9 mm
